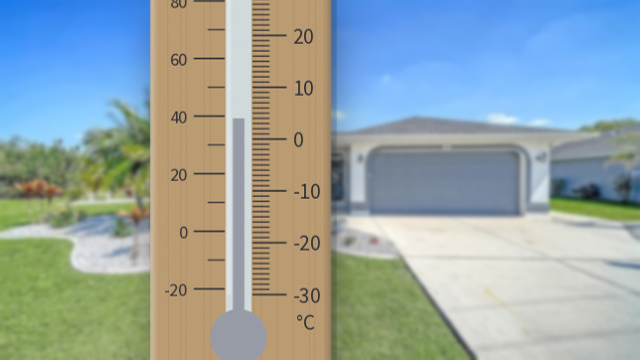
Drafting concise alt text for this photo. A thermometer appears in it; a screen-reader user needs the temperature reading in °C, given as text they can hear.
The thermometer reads 4 °C
